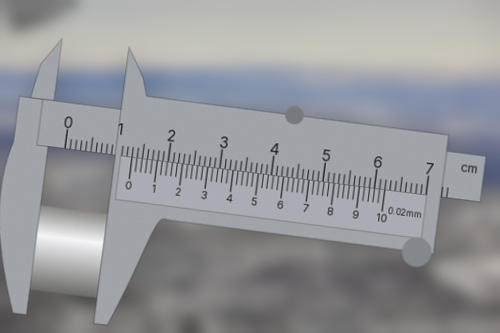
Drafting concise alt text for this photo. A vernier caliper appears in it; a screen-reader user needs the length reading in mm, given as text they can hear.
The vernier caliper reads 13.0 mm
